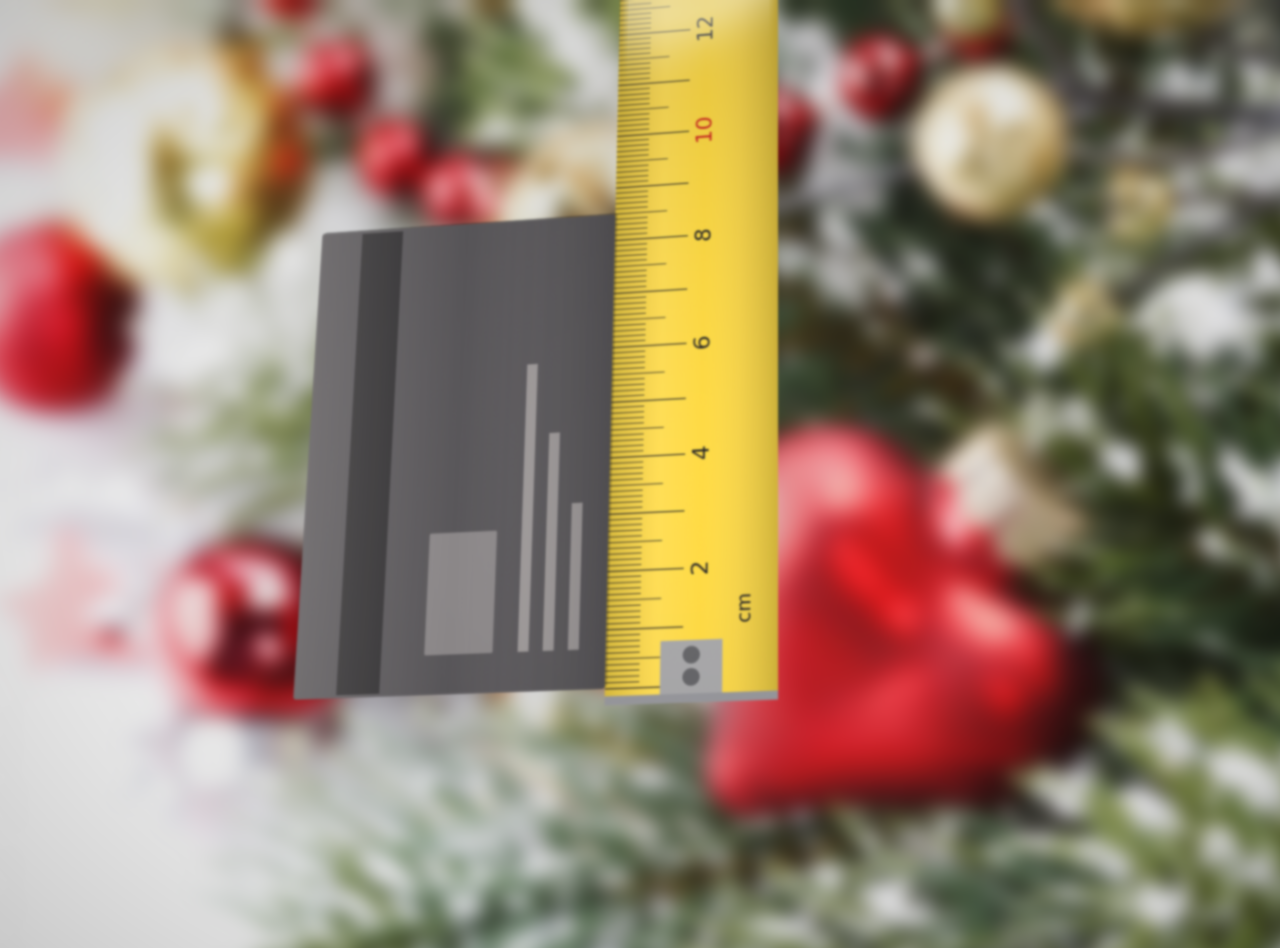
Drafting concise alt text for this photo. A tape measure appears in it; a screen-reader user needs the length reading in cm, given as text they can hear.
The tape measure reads 8.5 cm
